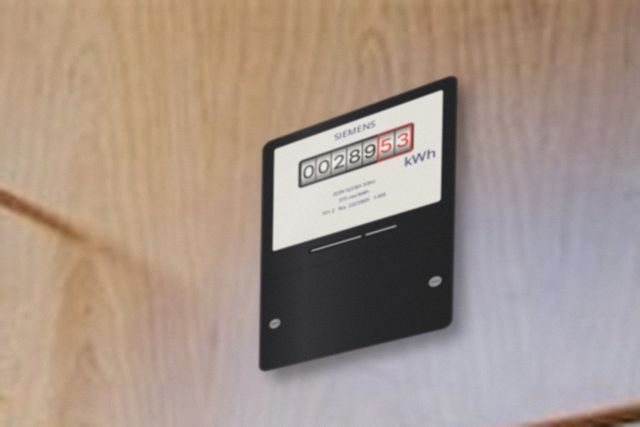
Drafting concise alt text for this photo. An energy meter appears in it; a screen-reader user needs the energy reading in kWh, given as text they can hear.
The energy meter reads 289.53 kWh
